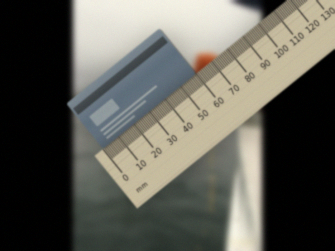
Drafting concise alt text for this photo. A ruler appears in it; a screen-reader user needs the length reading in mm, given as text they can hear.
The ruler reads 60 mm
